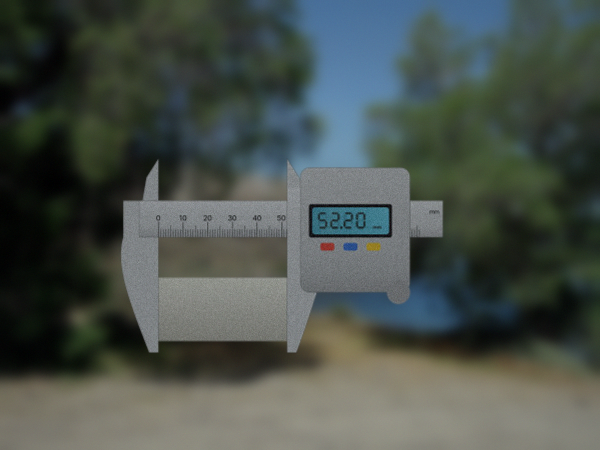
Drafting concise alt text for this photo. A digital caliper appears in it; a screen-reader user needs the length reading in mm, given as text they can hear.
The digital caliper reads 52.20 mm
